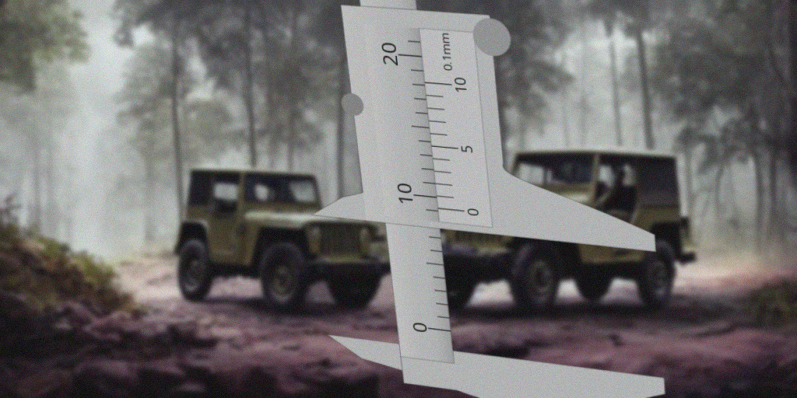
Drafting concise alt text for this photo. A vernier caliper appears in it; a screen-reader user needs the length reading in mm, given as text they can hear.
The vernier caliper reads 9.2 mm
